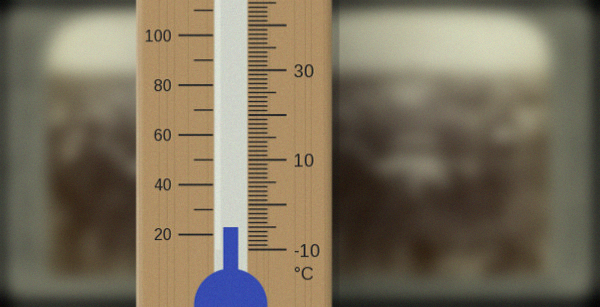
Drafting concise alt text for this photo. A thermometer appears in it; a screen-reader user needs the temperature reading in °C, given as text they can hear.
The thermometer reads -5 °C
